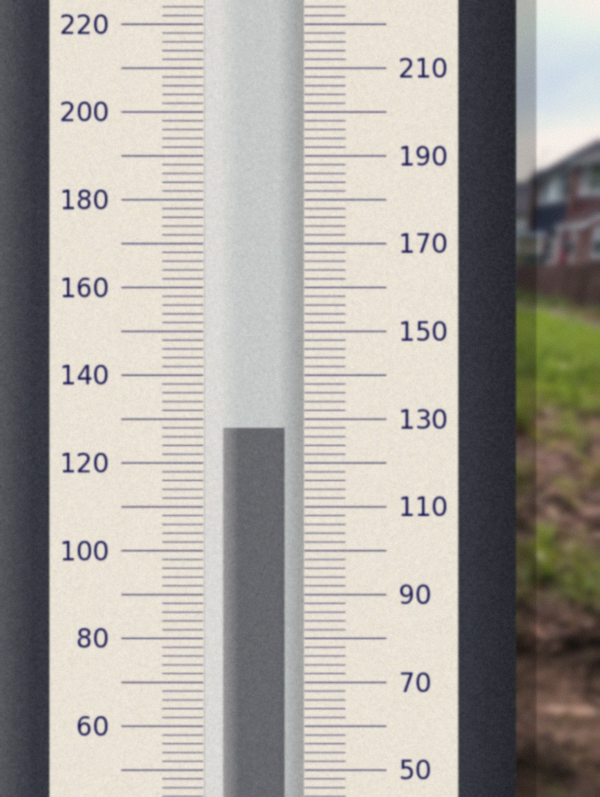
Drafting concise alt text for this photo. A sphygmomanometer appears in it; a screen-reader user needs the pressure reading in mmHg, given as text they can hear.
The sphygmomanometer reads 128 mmHg
